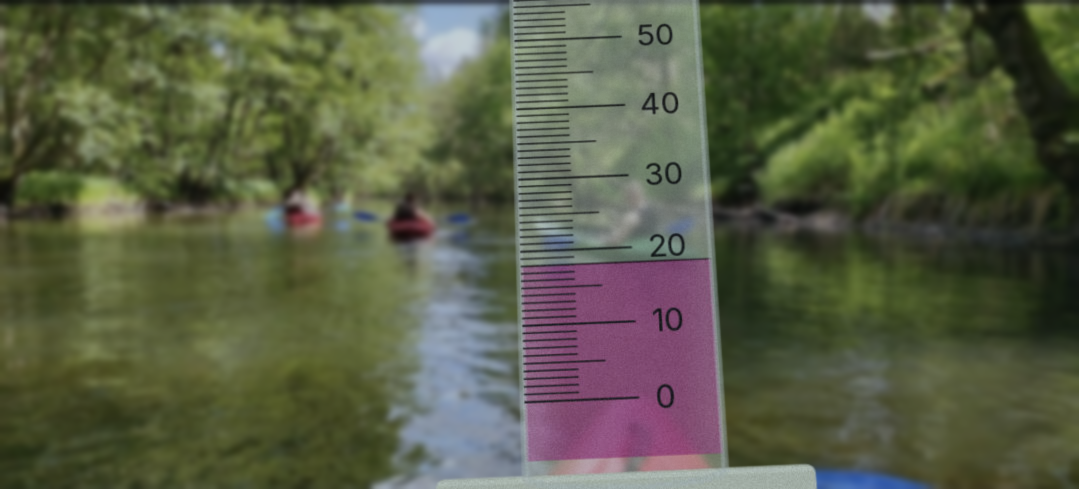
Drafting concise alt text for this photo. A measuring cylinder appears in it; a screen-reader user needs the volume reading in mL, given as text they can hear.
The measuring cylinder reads 18 mL
